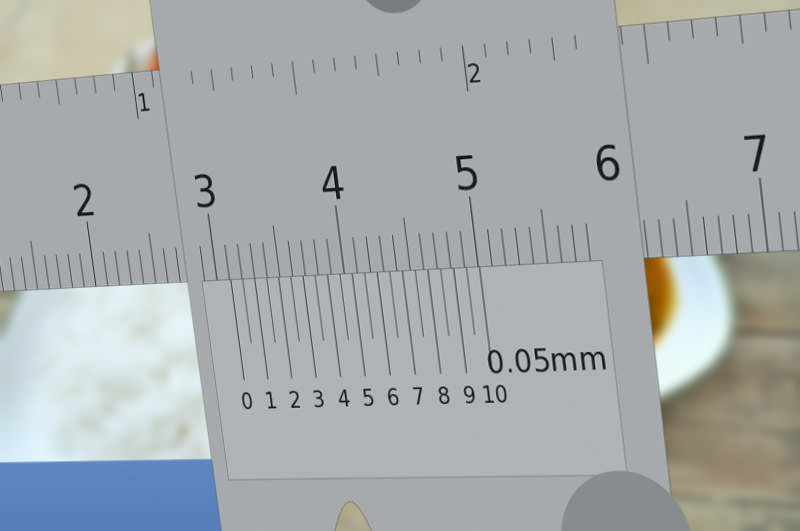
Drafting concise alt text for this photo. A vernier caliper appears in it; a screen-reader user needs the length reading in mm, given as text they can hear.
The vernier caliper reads 31.1 mm
